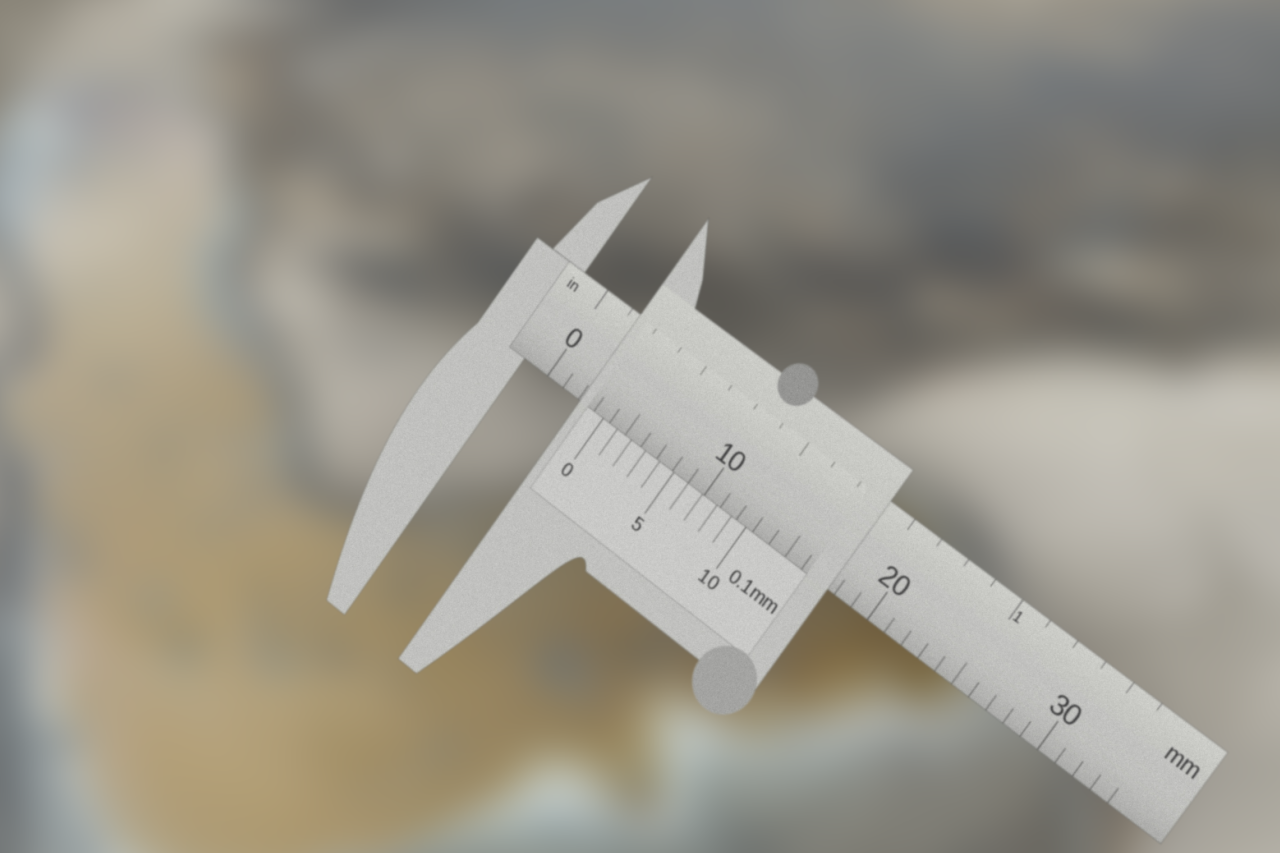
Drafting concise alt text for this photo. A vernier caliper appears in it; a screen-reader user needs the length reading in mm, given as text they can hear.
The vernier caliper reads 3.6 mm
